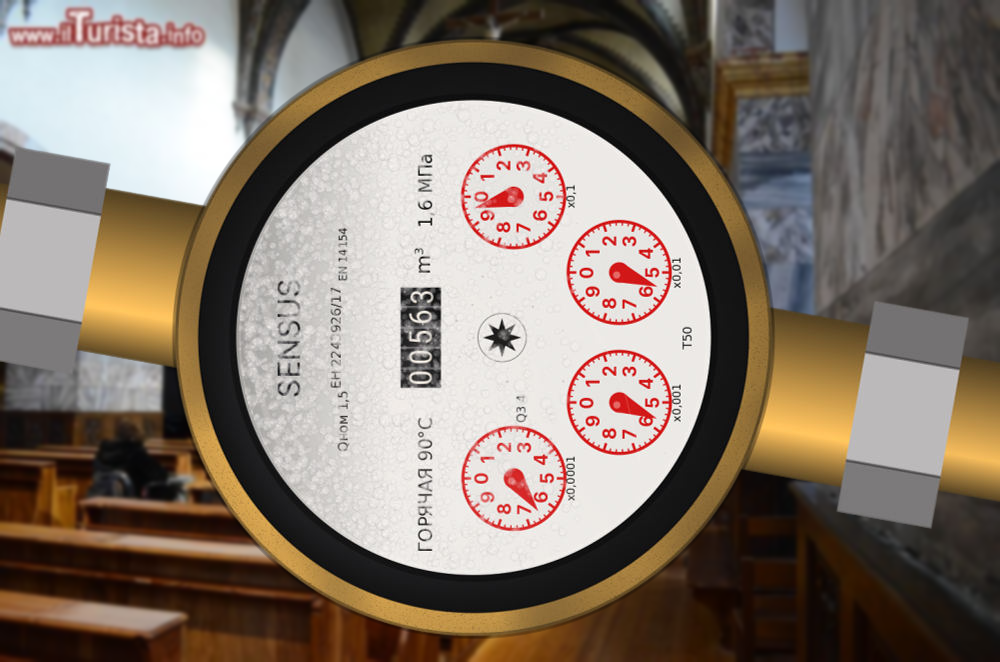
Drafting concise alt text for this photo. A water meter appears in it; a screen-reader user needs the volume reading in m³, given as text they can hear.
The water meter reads 562.9556 m³
